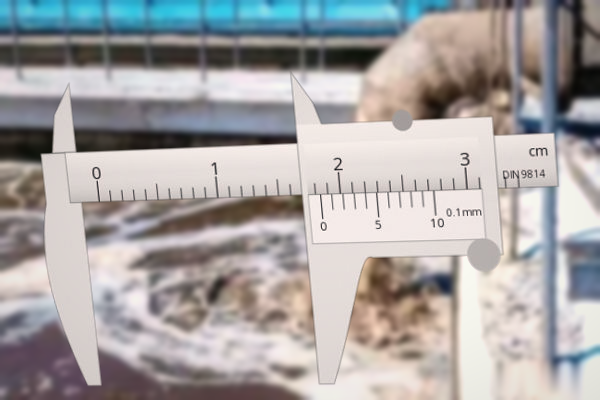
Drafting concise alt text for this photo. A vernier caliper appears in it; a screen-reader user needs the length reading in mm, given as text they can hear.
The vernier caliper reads 18.4 mm
